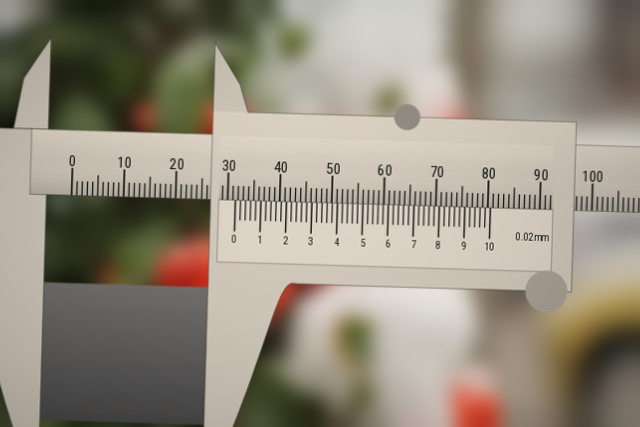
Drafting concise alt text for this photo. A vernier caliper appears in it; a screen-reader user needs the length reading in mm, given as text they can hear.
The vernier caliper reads 31.5 mm
